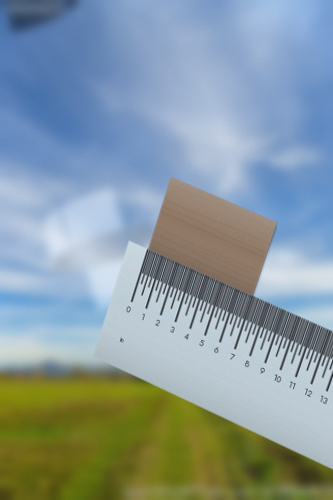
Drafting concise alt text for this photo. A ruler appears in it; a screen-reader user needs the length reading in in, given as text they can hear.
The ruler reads 7 in
